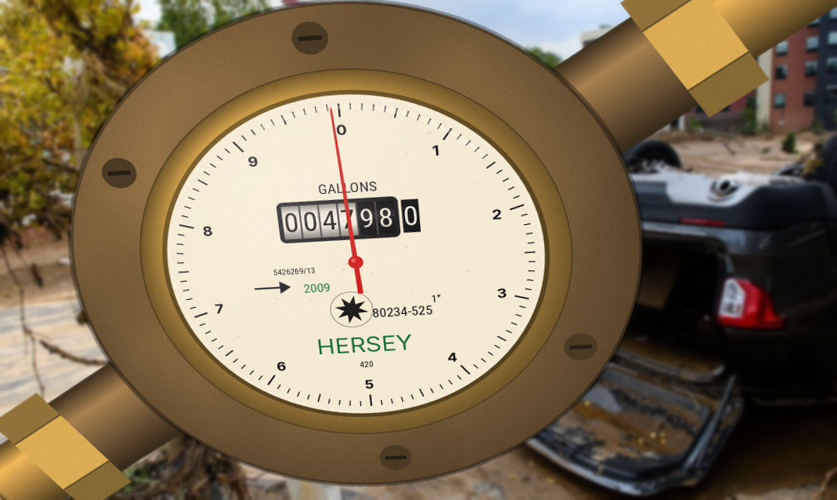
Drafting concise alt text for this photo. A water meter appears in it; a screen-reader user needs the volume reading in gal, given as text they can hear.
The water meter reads 47979.9 gal
